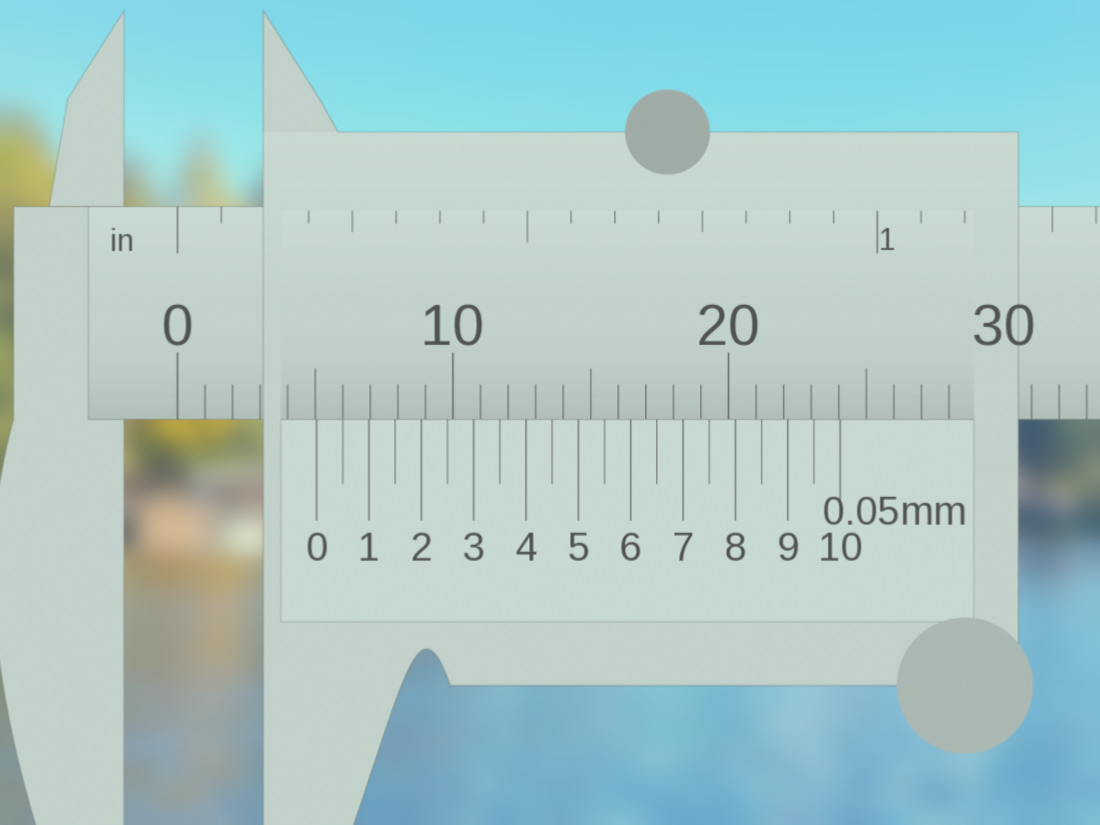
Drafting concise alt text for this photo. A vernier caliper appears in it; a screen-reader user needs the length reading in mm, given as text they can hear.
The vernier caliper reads 5.05 mm
